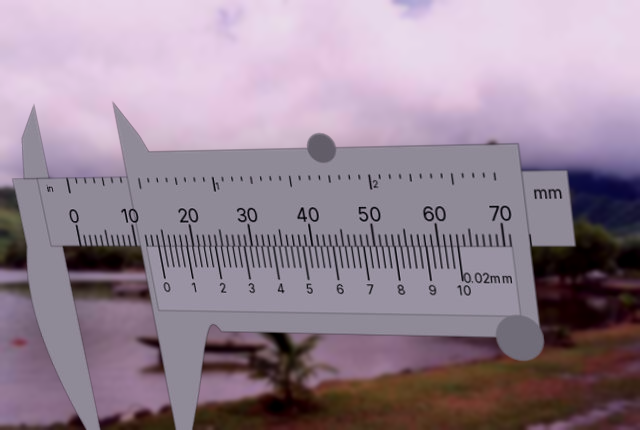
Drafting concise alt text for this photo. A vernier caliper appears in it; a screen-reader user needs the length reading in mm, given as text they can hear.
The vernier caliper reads 14.0 mm
